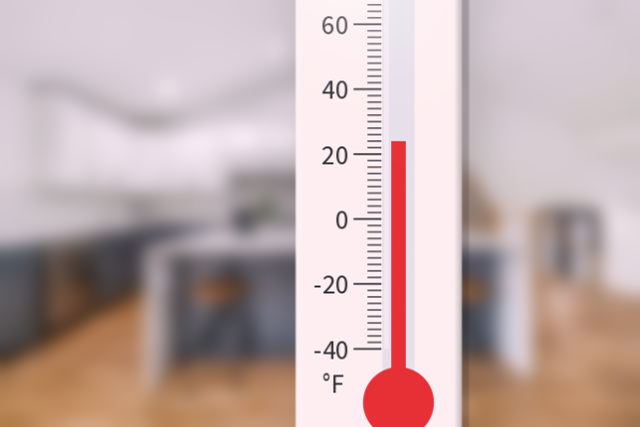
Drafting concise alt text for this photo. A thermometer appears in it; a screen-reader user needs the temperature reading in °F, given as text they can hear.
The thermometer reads 24 °F
